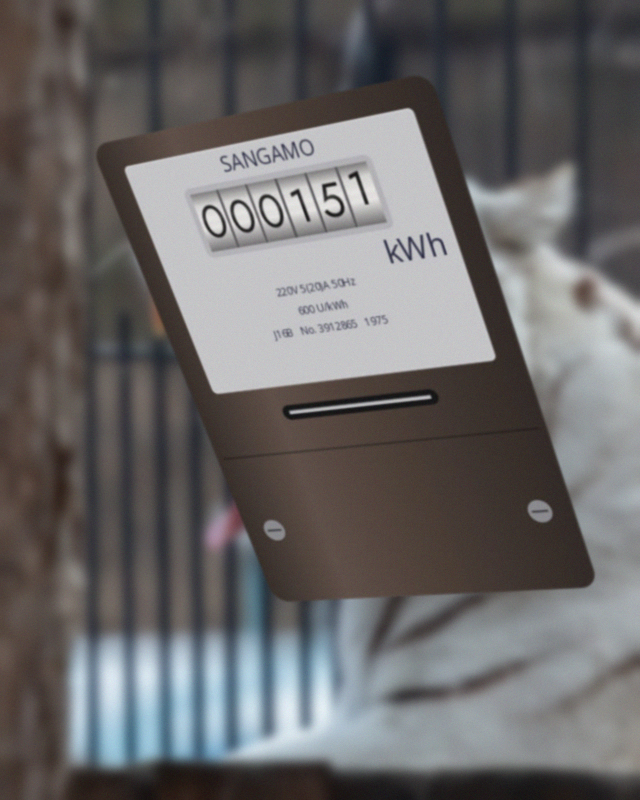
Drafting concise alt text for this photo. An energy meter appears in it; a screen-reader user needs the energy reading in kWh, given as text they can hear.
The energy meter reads 151 kWh
